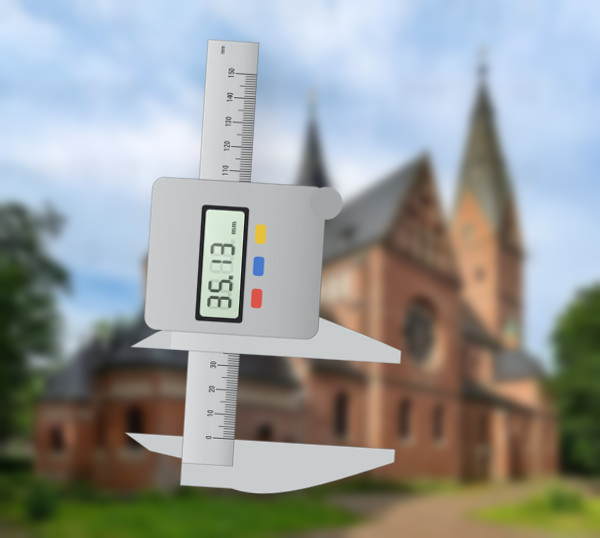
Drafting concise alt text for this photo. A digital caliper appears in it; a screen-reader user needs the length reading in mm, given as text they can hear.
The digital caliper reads 35.13 mm
